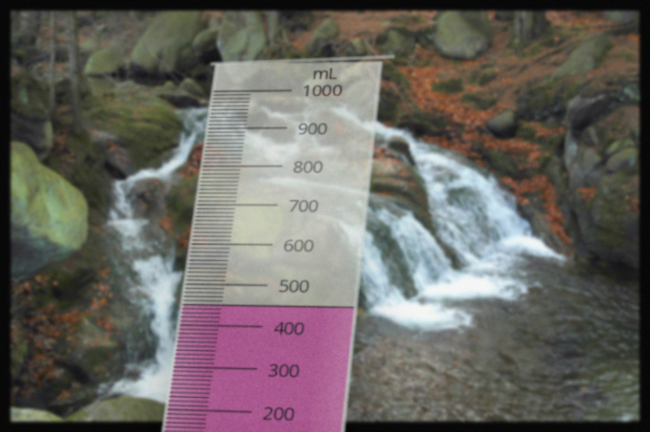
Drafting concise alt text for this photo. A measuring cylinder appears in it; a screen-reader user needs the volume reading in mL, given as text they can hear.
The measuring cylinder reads 450 mL
